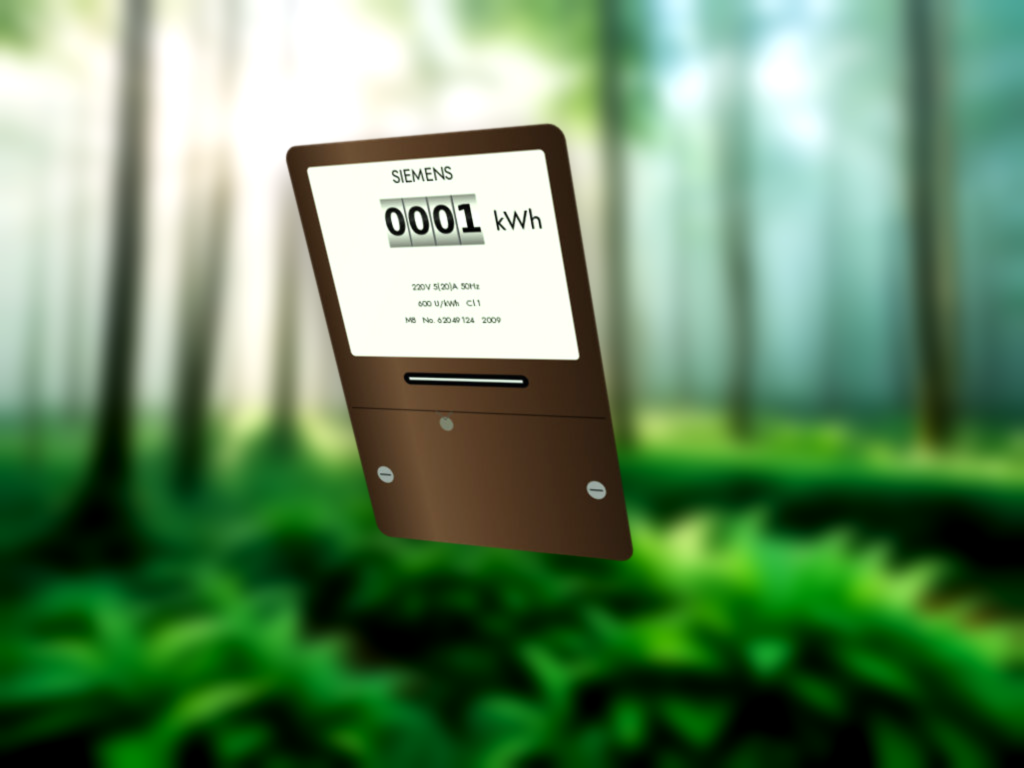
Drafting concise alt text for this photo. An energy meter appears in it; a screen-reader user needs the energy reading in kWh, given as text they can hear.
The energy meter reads 1 kWh
